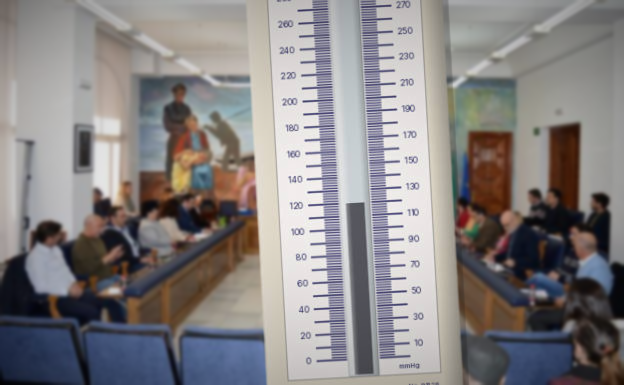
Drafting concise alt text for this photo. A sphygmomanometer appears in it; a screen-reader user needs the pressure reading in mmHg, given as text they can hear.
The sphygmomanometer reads 120 mmHg
